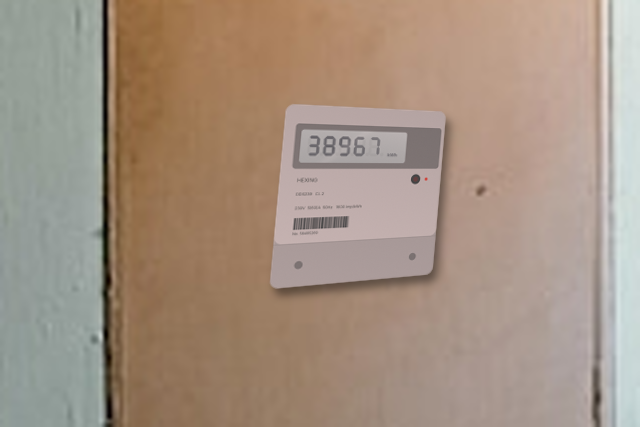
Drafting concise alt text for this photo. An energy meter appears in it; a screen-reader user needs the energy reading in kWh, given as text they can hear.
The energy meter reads 38967 kWh
